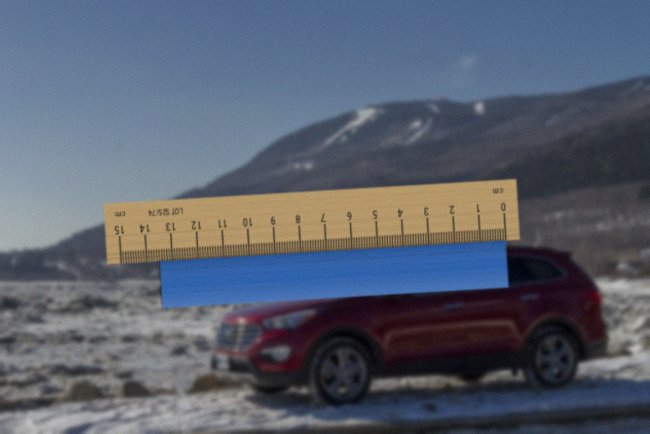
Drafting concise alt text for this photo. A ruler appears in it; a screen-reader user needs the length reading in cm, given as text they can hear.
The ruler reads 13.5 cm
